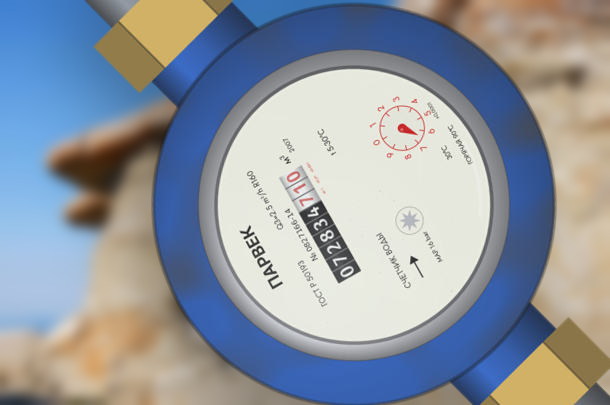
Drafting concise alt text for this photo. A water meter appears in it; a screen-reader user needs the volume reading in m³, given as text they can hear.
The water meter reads 72834.7106 m³
